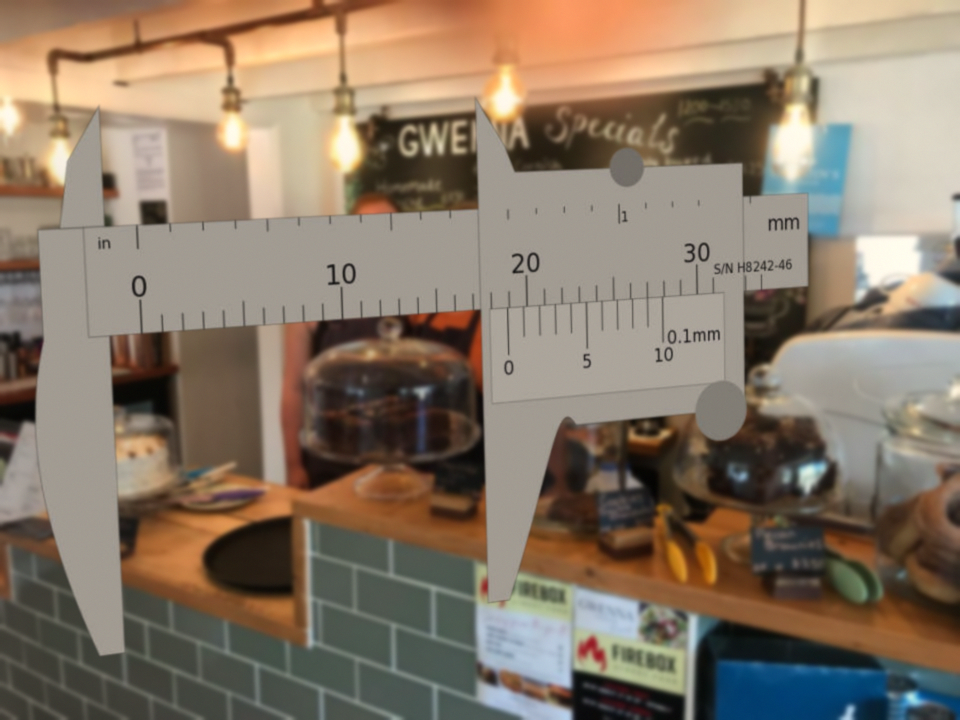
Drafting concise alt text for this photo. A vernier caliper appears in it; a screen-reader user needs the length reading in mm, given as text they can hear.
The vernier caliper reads 18.9 mm
